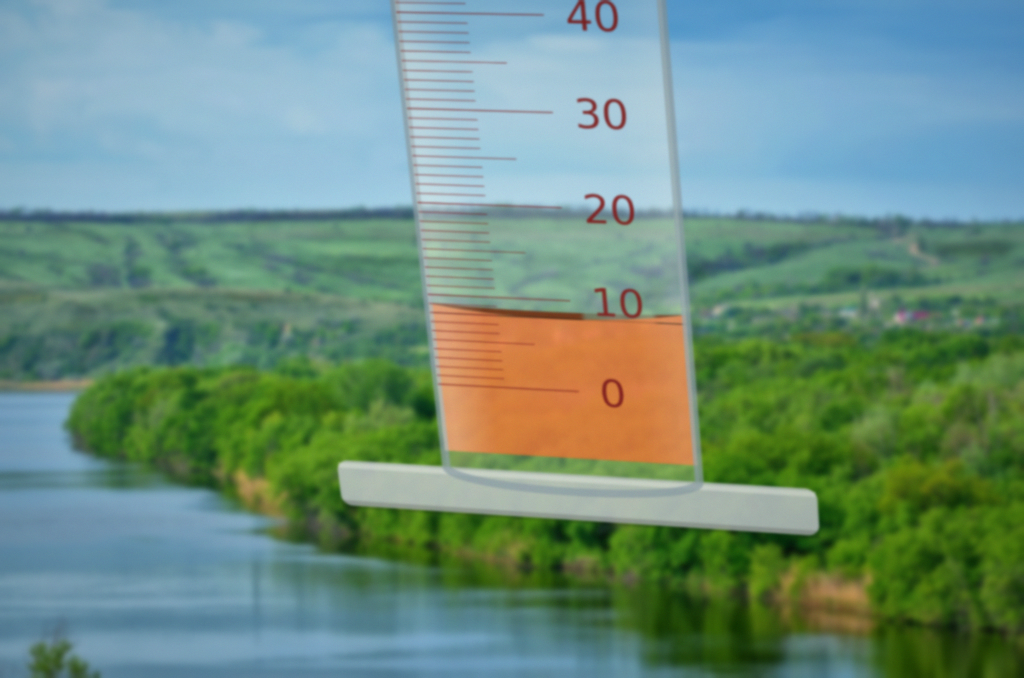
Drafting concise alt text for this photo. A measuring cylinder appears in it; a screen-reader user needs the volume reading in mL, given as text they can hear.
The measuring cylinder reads 8 mL
